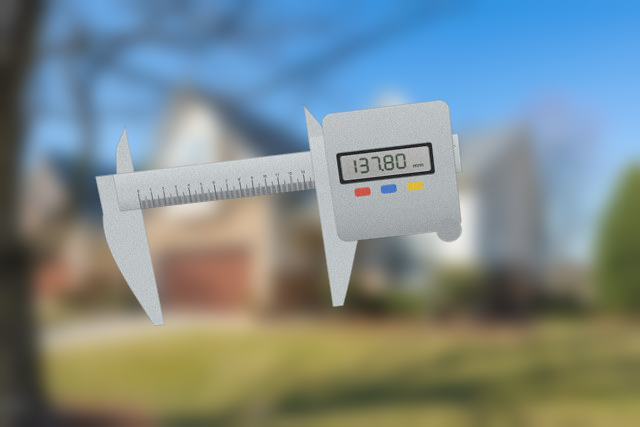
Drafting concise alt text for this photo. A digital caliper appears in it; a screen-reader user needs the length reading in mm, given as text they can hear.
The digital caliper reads 137.80 mm
